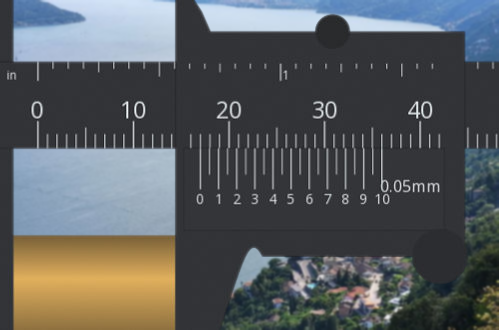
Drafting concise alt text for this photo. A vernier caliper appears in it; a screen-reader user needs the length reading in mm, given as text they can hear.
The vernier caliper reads 17.0 mm
